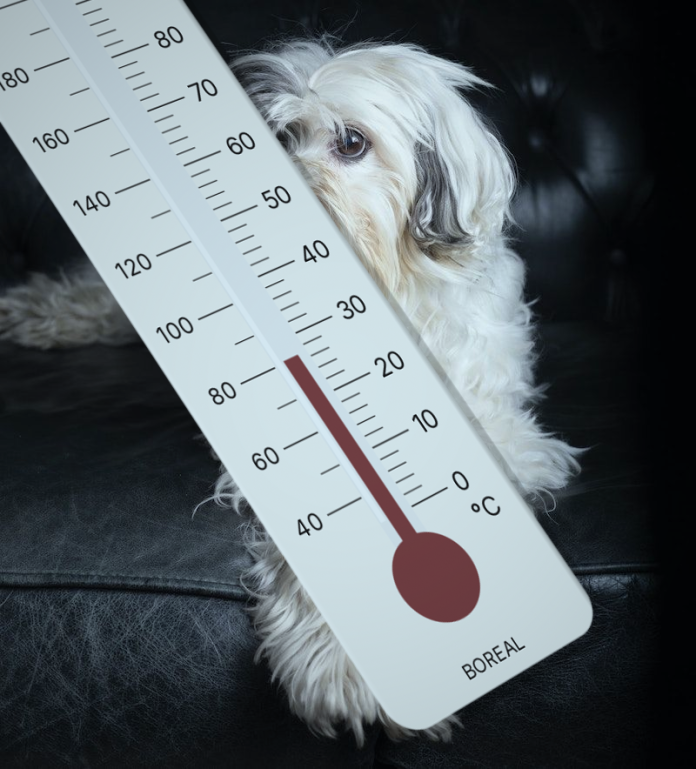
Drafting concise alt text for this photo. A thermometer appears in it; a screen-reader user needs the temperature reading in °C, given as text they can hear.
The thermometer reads 27 °C
